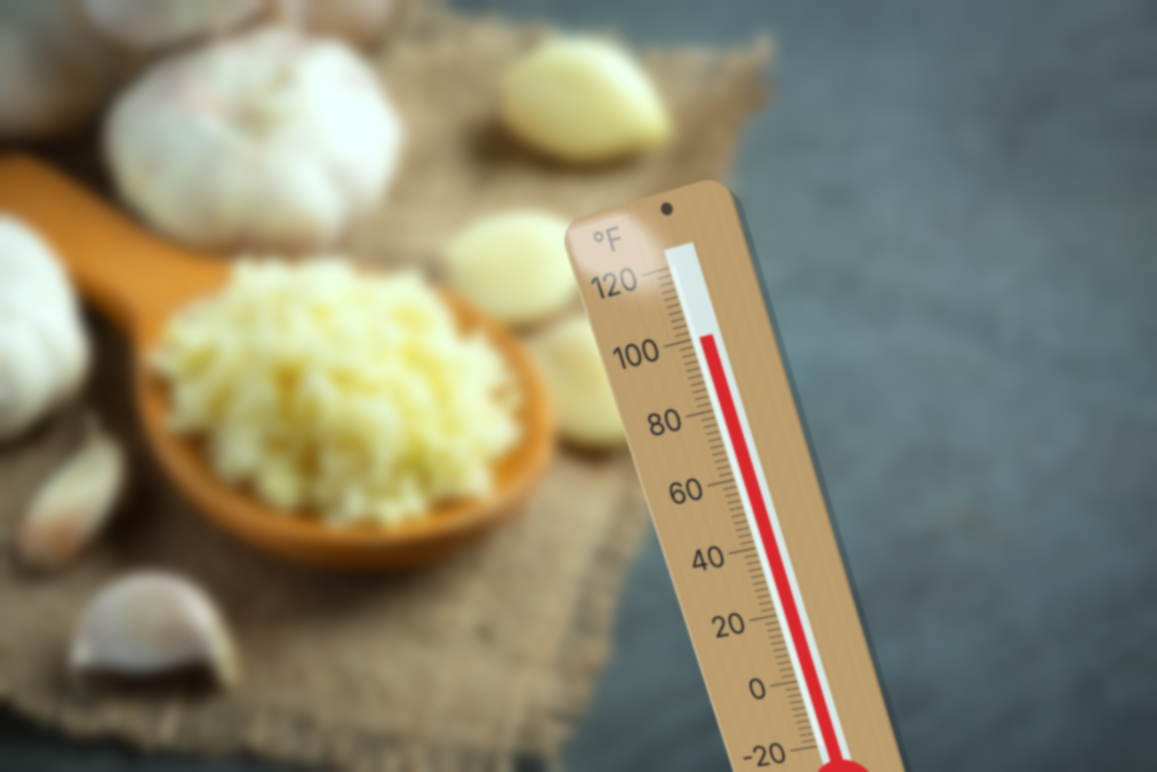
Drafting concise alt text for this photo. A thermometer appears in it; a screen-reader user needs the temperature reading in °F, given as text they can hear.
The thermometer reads 100 °F
